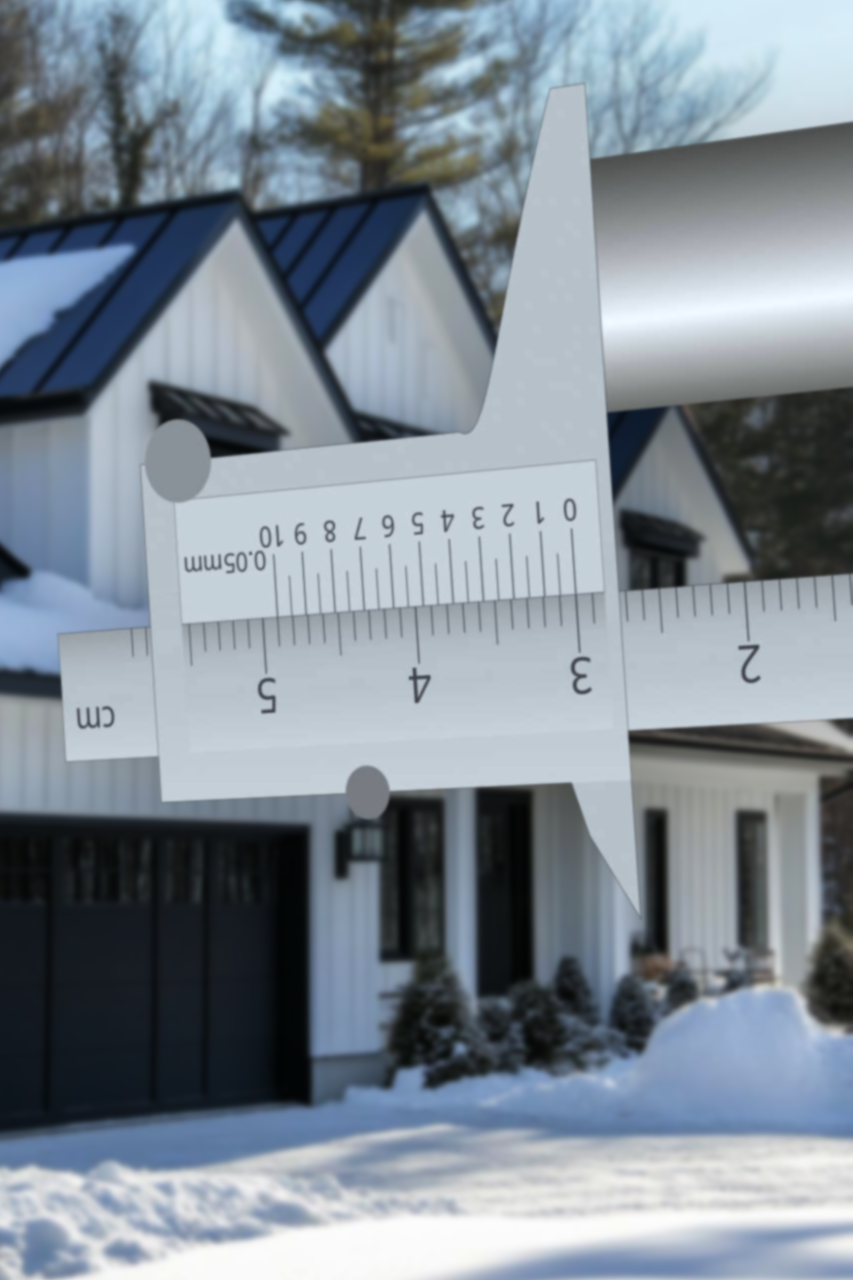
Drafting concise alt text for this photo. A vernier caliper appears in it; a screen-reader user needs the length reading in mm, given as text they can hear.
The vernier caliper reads 30.0 mm
